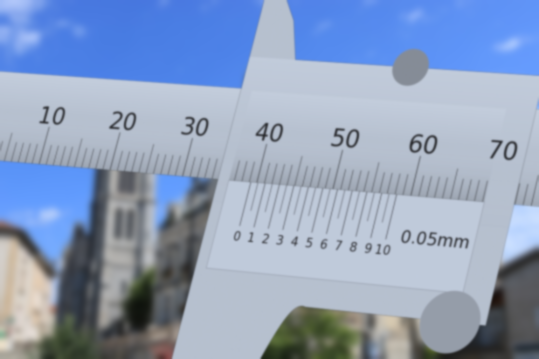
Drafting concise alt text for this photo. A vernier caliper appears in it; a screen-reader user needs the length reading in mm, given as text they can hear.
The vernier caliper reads 39.2 mm
